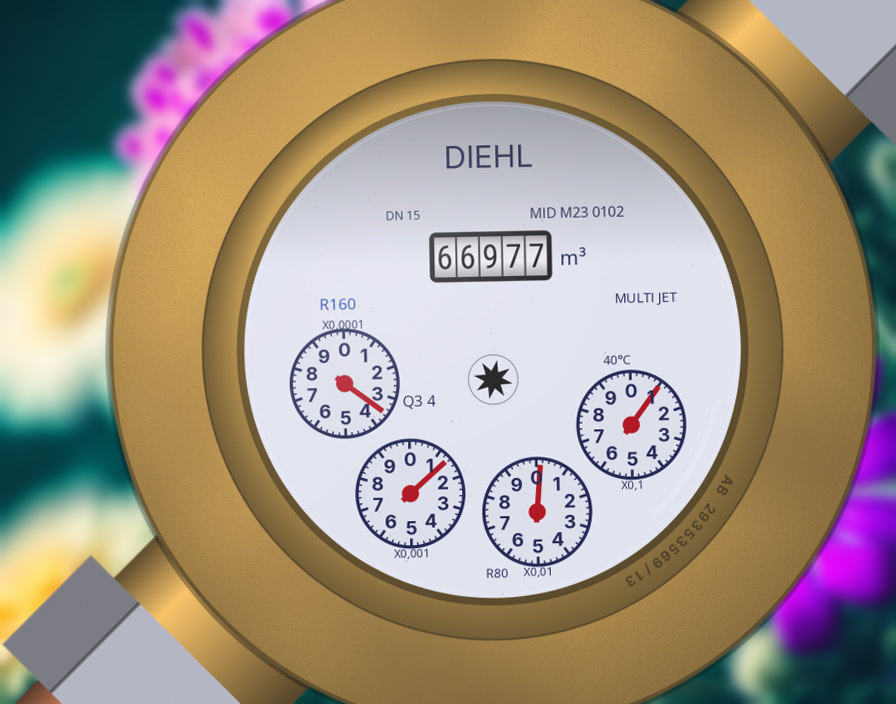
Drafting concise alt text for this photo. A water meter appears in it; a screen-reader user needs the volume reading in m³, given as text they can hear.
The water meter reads 66977.1013 m³
